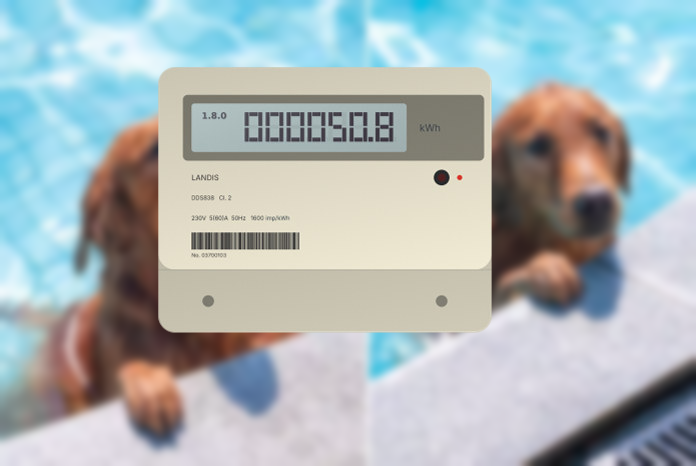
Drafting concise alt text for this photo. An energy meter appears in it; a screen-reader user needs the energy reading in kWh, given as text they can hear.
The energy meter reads 50.8 kWh
